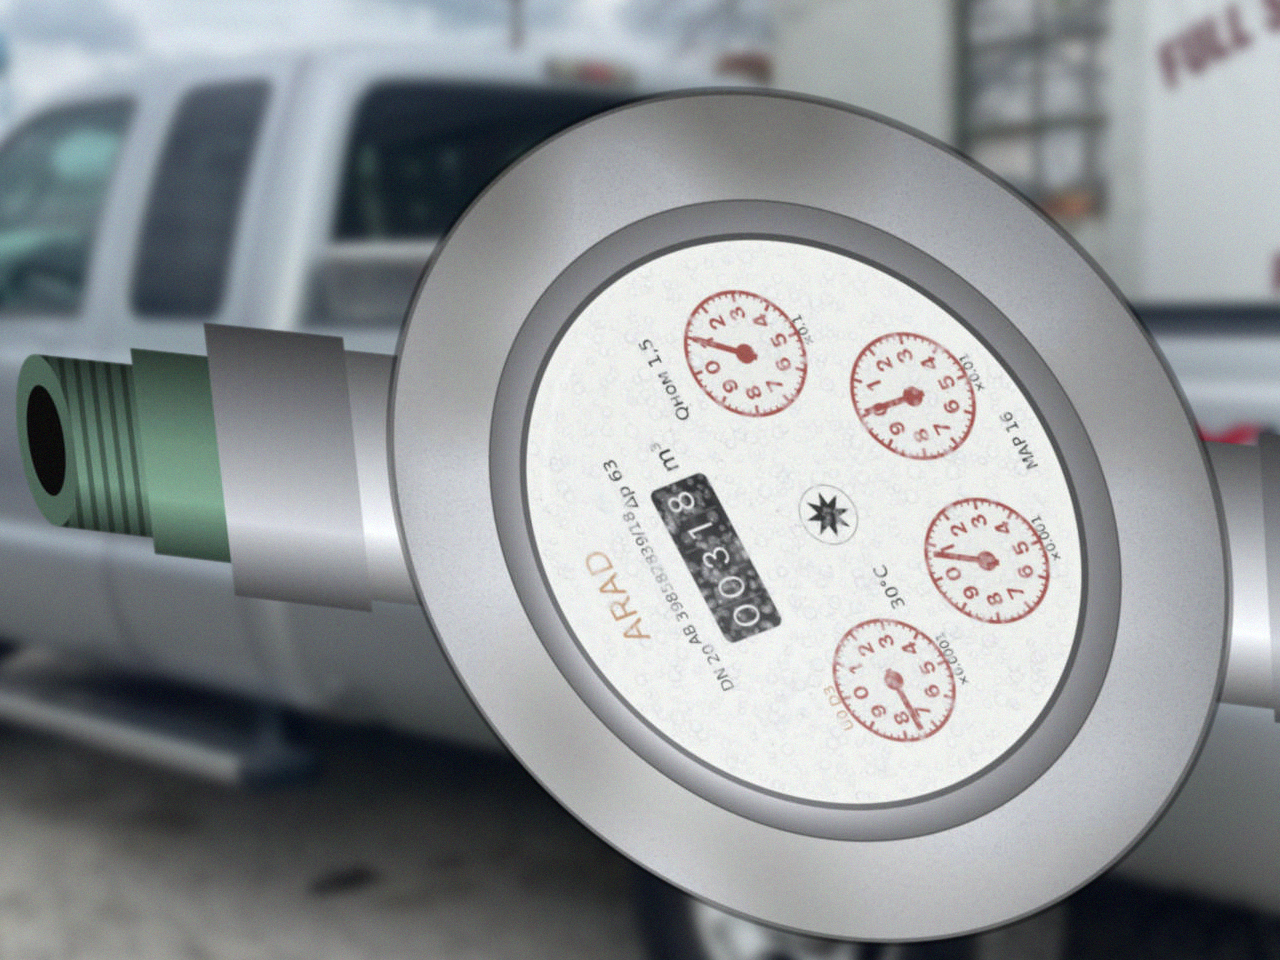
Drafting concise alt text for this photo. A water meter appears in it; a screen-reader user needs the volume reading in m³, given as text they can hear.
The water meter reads 318.1007 m³
